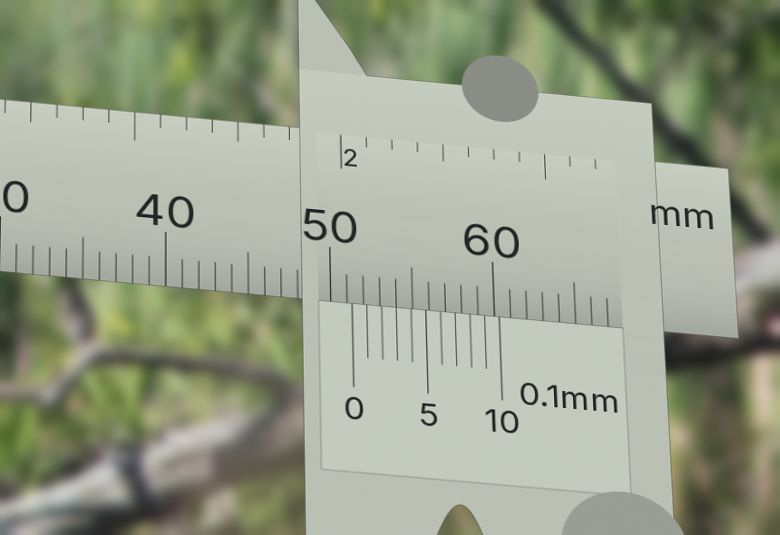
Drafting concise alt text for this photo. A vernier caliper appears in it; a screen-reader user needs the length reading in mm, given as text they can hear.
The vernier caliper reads 51.3 mm
